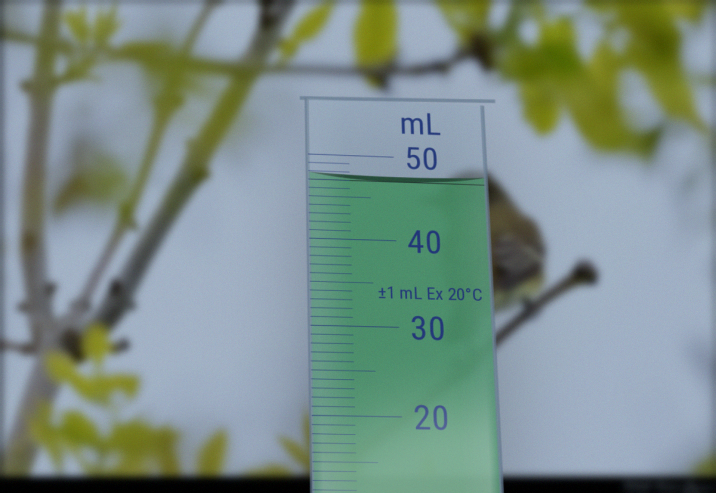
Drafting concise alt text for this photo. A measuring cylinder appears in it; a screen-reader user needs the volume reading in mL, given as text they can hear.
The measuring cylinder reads 47 mL
